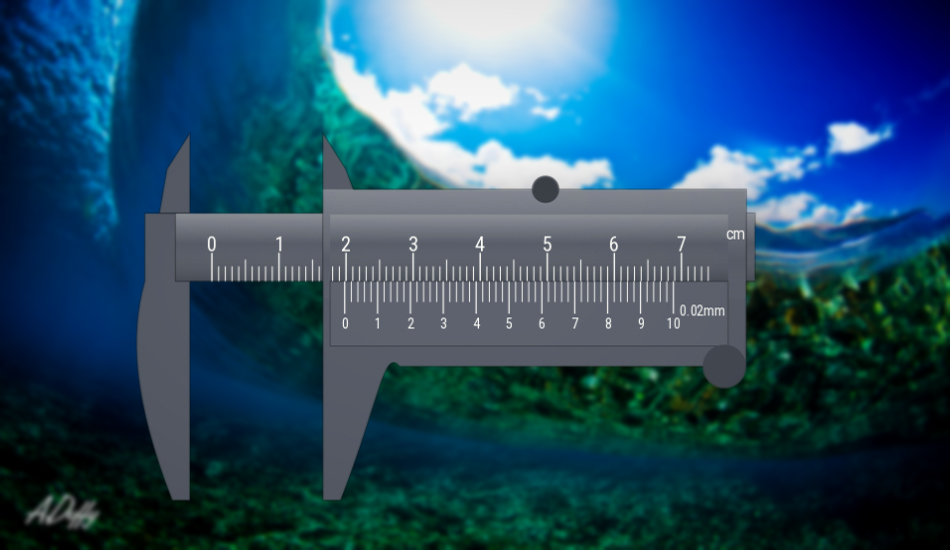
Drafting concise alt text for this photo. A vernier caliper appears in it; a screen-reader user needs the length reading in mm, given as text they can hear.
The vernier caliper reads 19.8 mm
